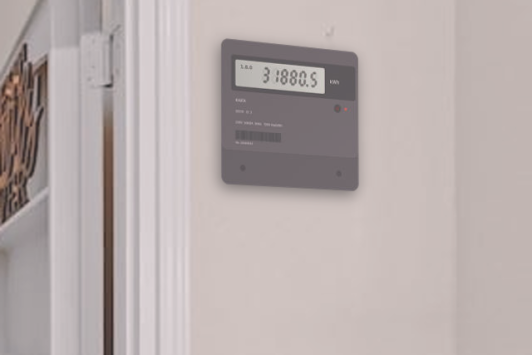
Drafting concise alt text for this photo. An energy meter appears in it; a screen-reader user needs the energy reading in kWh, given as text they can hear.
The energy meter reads 31880.5 kWh
